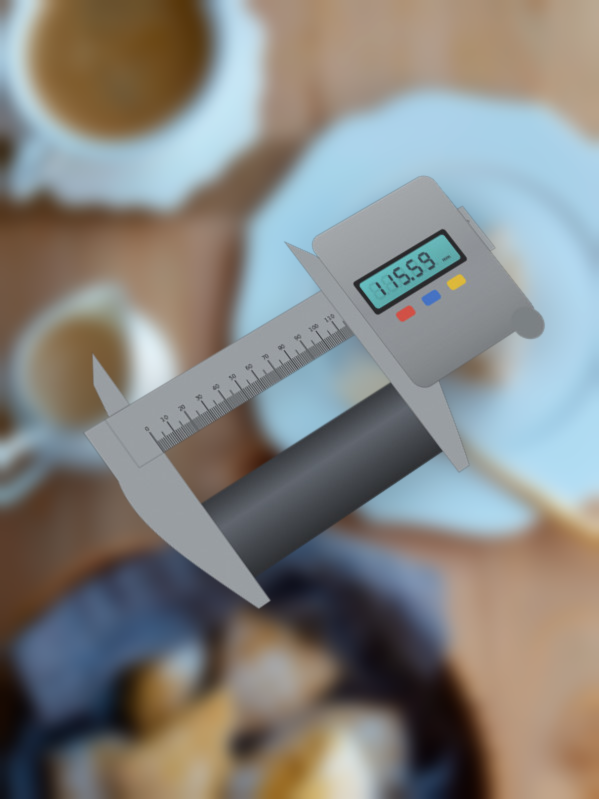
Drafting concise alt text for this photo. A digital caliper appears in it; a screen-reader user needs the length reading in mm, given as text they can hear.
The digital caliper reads 115.59 mm
